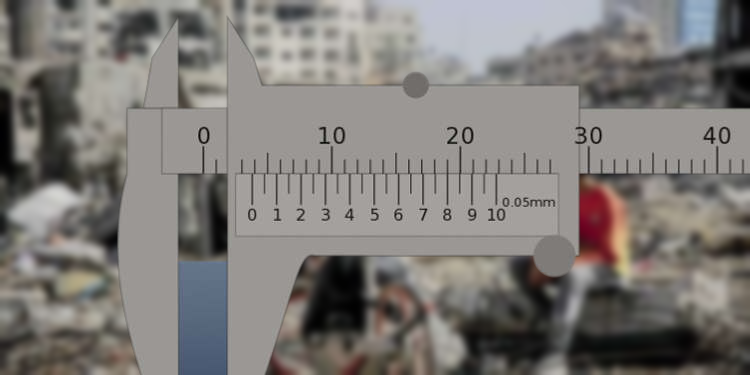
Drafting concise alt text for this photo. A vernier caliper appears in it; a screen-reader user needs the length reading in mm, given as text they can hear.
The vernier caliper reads 3.8 mm
